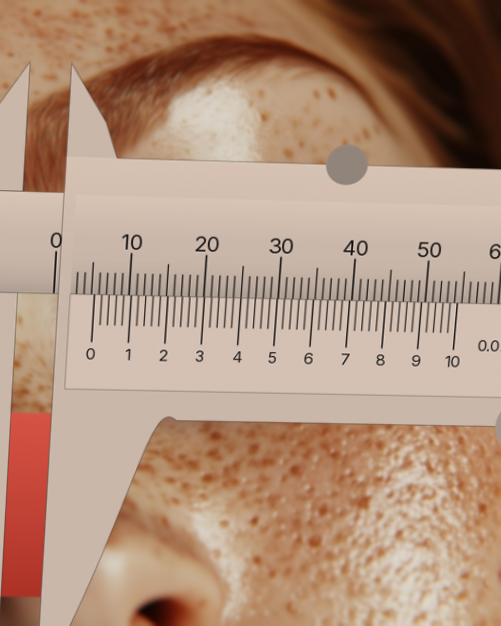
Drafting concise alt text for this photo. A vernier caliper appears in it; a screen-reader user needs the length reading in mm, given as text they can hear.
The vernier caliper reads 5.4 mm
